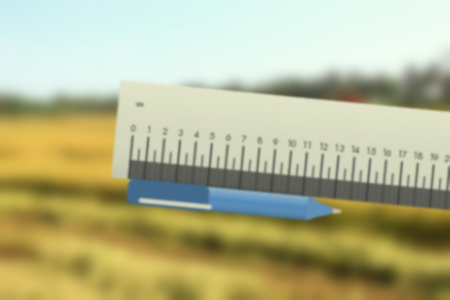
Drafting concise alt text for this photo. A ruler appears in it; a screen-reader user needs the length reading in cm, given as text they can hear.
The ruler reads 13.5 cm
